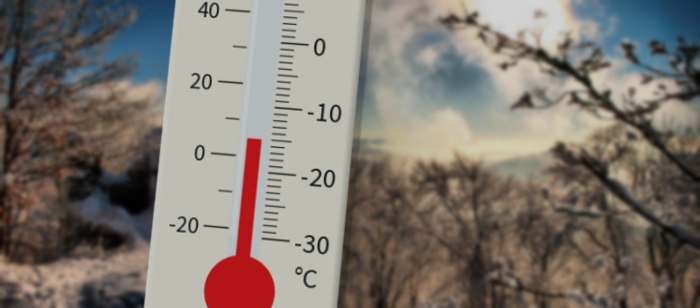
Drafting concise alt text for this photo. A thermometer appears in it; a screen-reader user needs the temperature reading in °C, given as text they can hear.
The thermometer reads -15 °C
